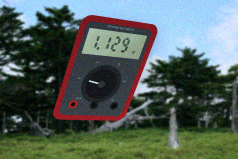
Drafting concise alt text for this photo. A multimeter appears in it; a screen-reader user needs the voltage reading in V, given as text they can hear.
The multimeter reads 1.129 V
